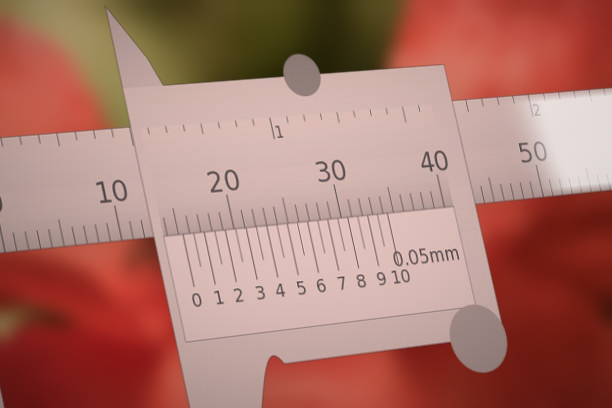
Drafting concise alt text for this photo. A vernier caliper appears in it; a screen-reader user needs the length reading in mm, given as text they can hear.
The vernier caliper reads 15.4 mm
